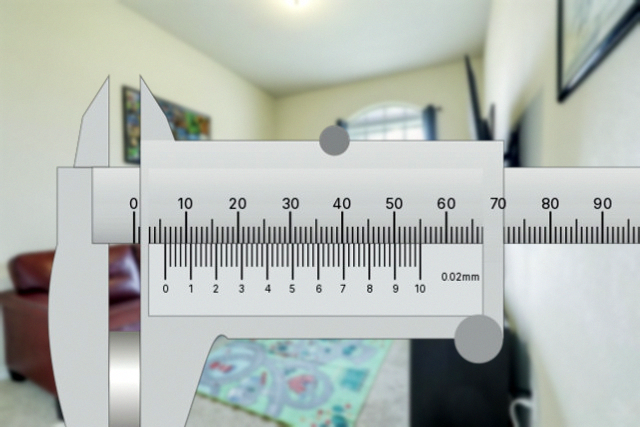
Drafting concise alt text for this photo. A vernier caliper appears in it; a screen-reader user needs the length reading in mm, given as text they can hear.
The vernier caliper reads 6.0 mm
